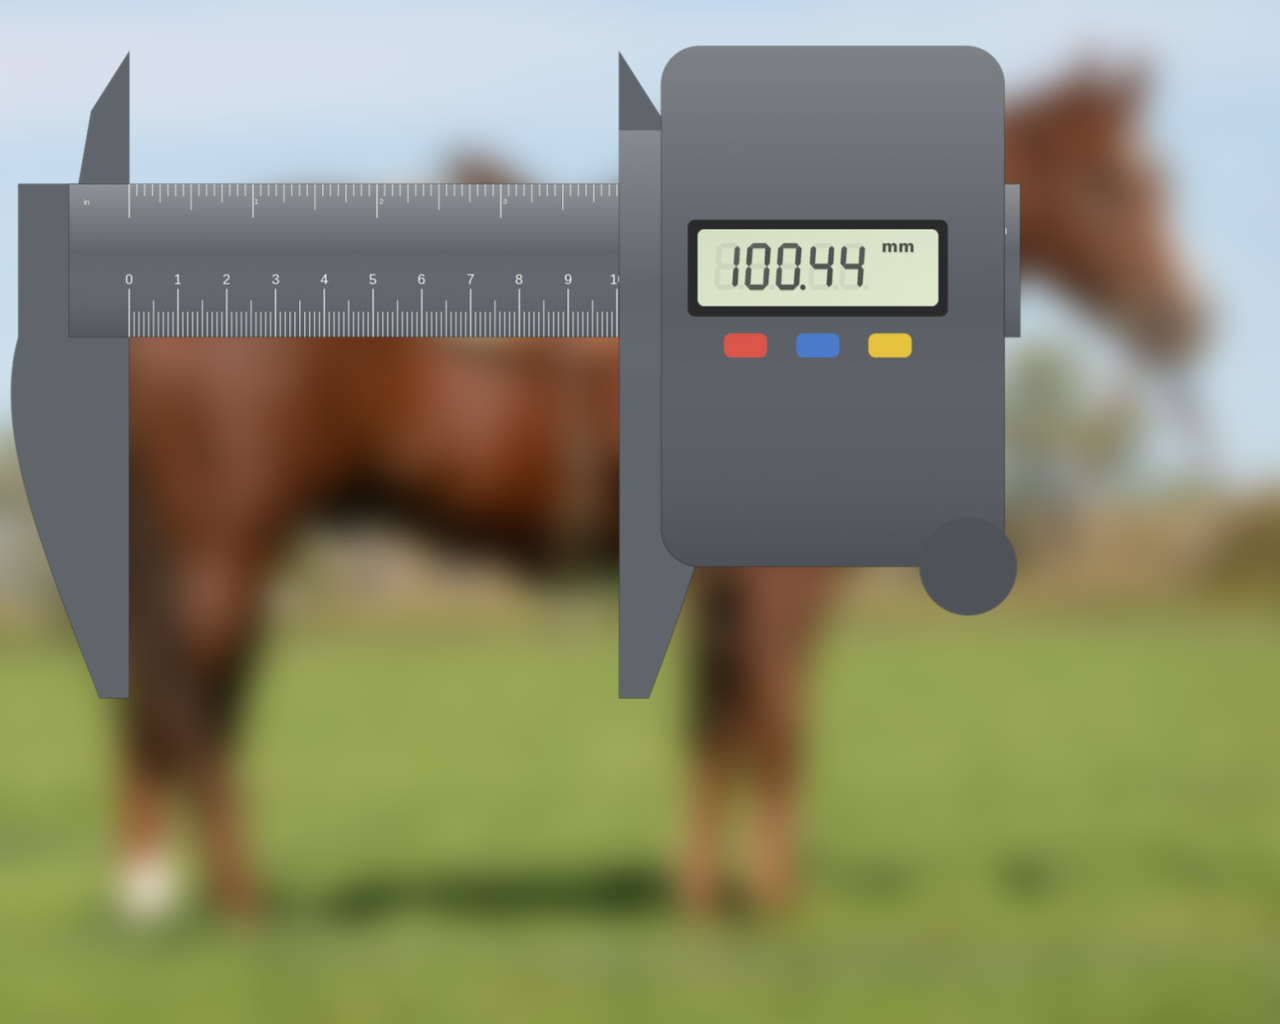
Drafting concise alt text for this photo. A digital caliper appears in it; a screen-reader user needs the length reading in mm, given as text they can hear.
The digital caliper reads 100.44 mm
